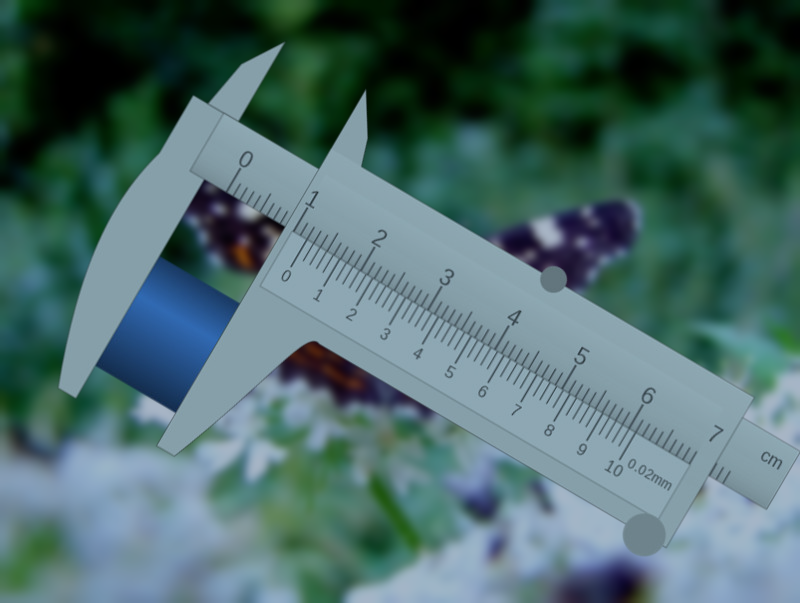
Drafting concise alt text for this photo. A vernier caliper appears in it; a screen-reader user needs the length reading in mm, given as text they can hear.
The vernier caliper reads 12.0 mm
